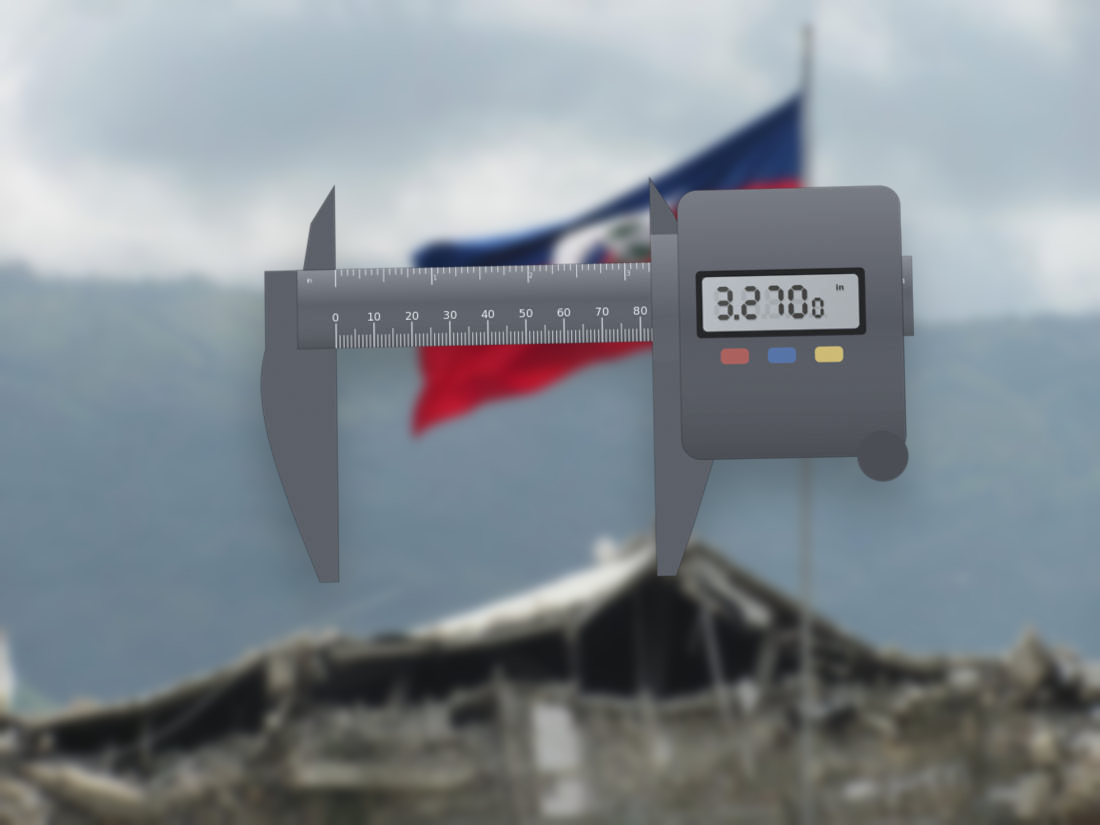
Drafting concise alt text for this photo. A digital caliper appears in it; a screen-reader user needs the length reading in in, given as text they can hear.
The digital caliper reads 3.2700 in
